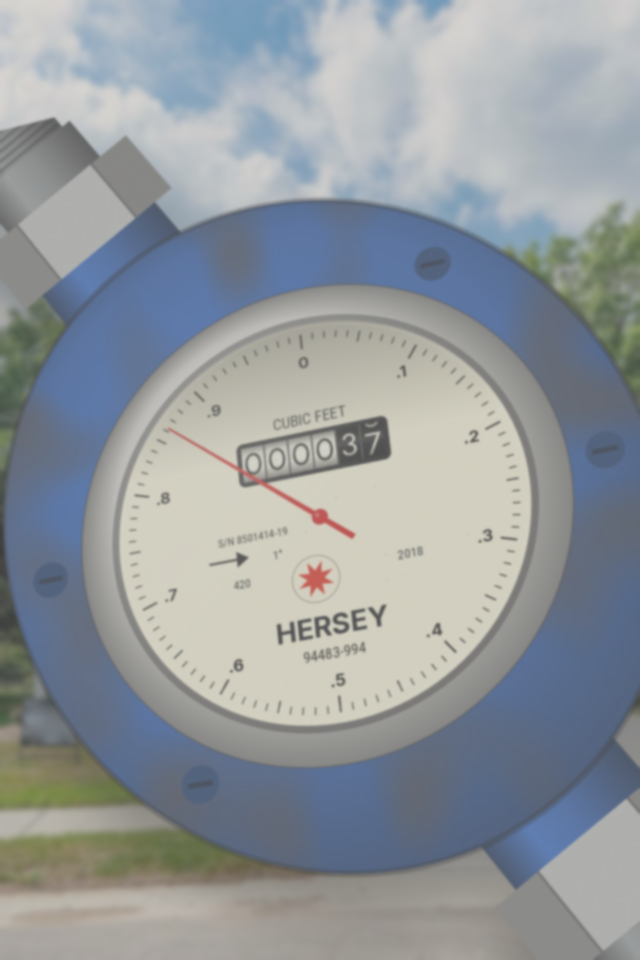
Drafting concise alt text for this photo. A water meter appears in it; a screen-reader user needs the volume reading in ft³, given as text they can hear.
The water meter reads 36.86 ft³
